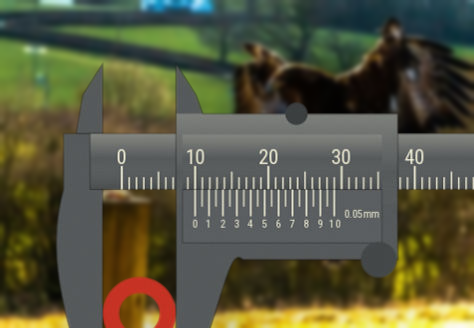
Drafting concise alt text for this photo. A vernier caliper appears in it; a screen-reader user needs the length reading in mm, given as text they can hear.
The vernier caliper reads 10.0 mm
